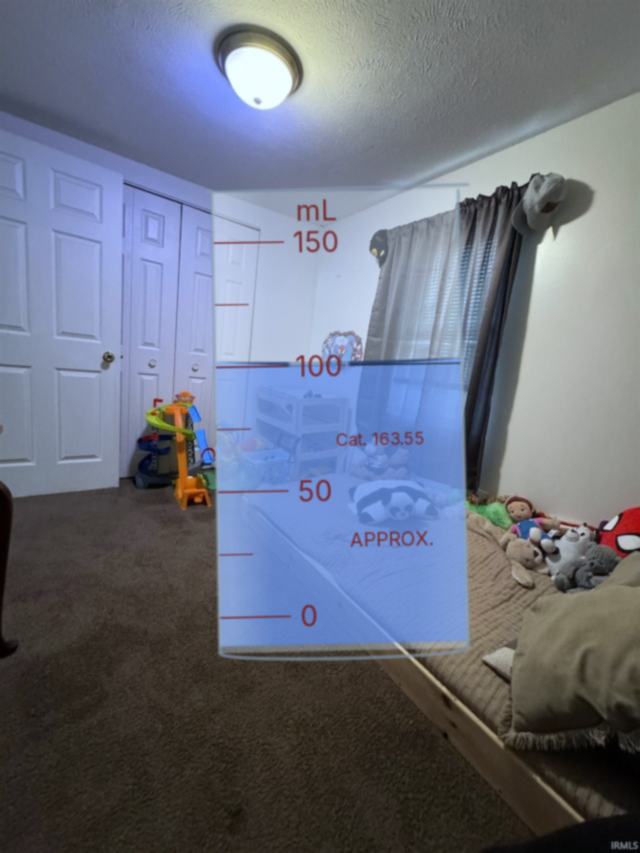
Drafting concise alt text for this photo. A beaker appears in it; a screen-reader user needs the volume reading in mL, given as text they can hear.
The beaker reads 100 mL
